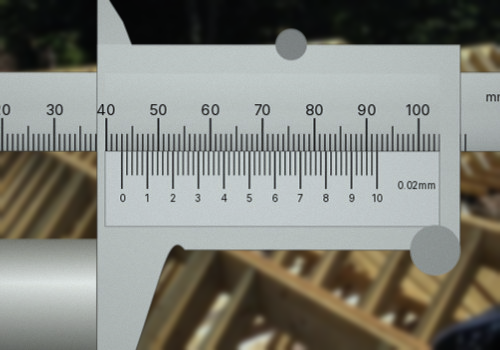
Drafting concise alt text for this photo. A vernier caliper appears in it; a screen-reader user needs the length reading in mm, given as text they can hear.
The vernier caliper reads 43.0 mm
